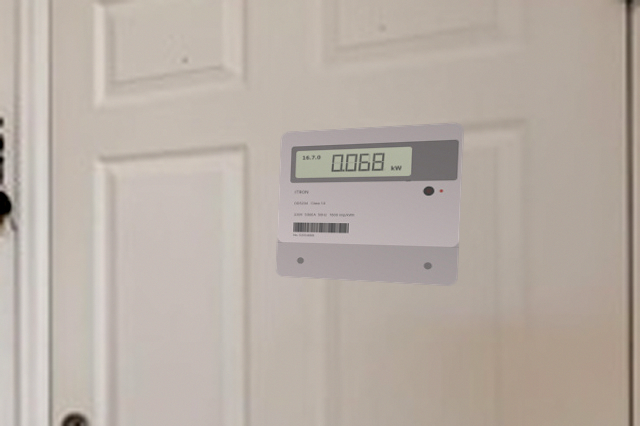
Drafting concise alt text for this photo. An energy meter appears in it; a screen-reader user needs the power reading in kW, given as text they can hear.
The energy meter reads 0.068 kW
